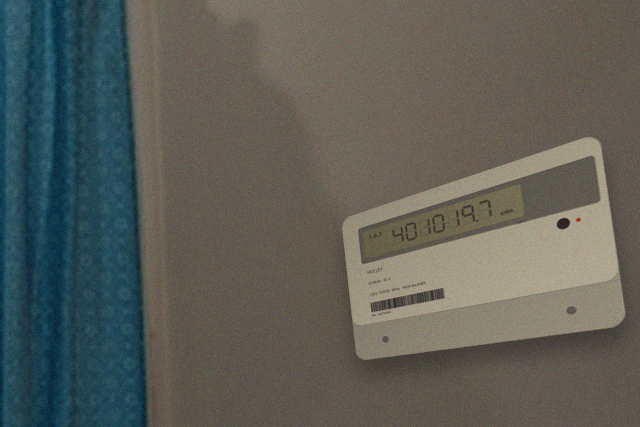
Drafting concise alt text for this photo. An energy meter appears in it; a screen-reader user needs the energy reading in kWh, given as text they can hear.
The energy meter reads 401019.7 kWh
